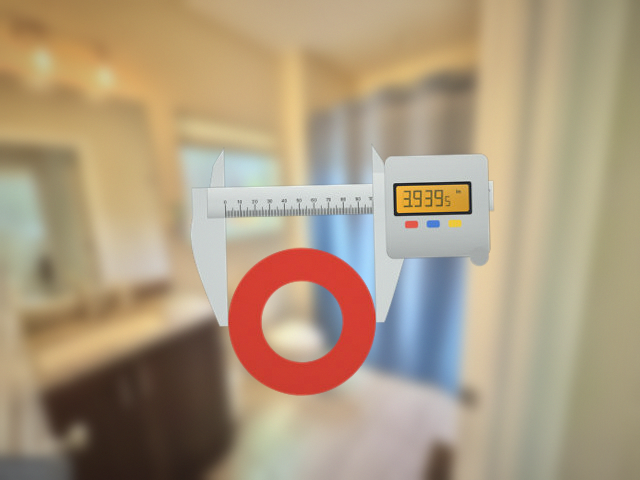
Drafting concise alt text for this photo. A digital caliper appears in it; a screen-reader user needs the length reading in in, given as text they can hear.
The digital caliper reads 3.9395 in
